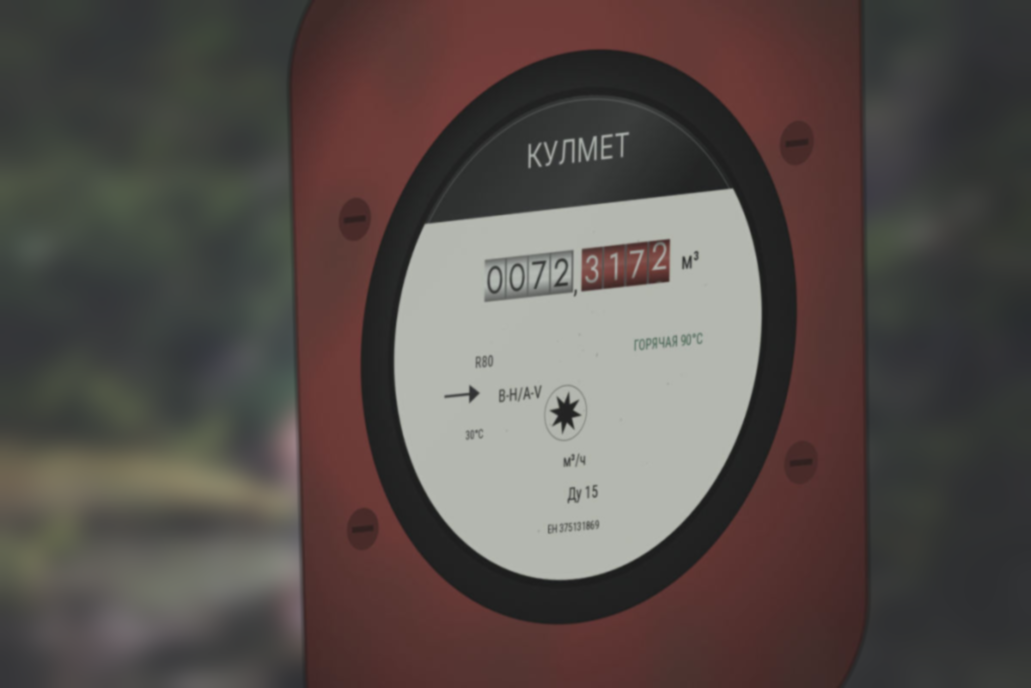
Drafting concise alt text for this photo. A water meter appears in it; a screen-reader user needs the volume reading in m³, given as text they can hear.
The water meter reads 72.3172 m³
